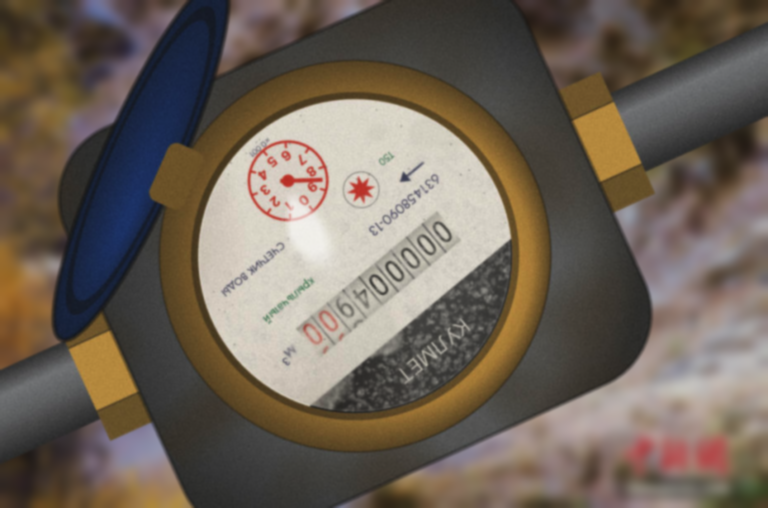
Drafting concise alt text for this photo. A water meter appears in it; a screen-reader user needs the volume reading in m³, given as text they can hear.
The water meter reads 48.998 m³
